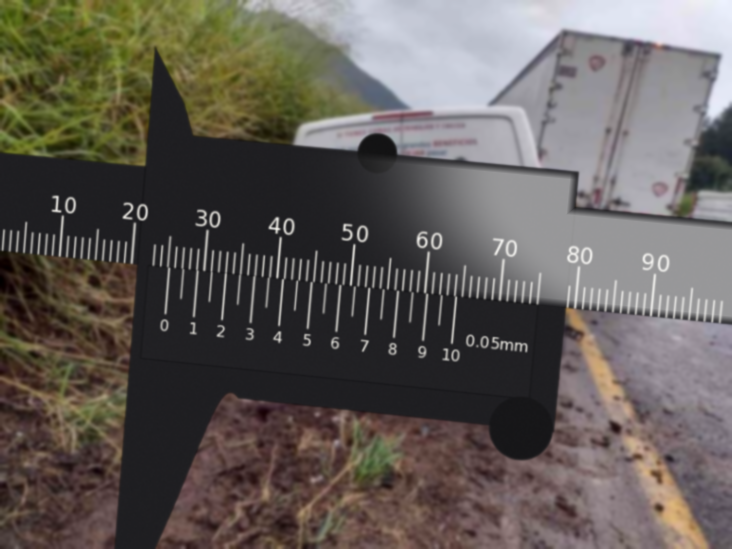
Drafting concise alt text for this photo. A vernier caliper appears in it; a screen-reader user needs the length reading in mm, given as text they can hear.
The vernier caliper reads 25.2 mm
